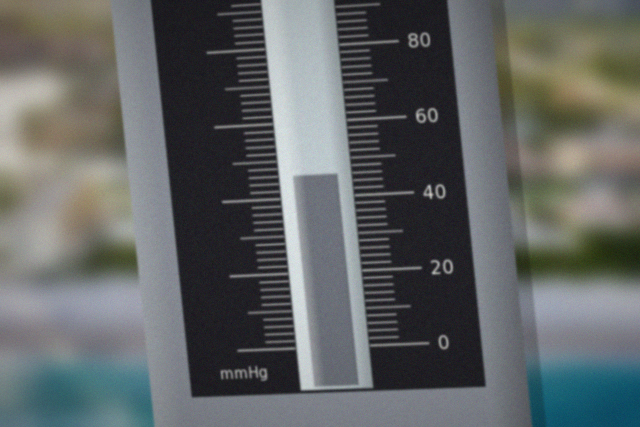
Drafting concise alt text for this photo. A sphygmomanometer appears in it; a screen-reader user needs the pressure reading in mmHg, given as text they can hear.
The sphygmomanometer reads 46 mmHg
